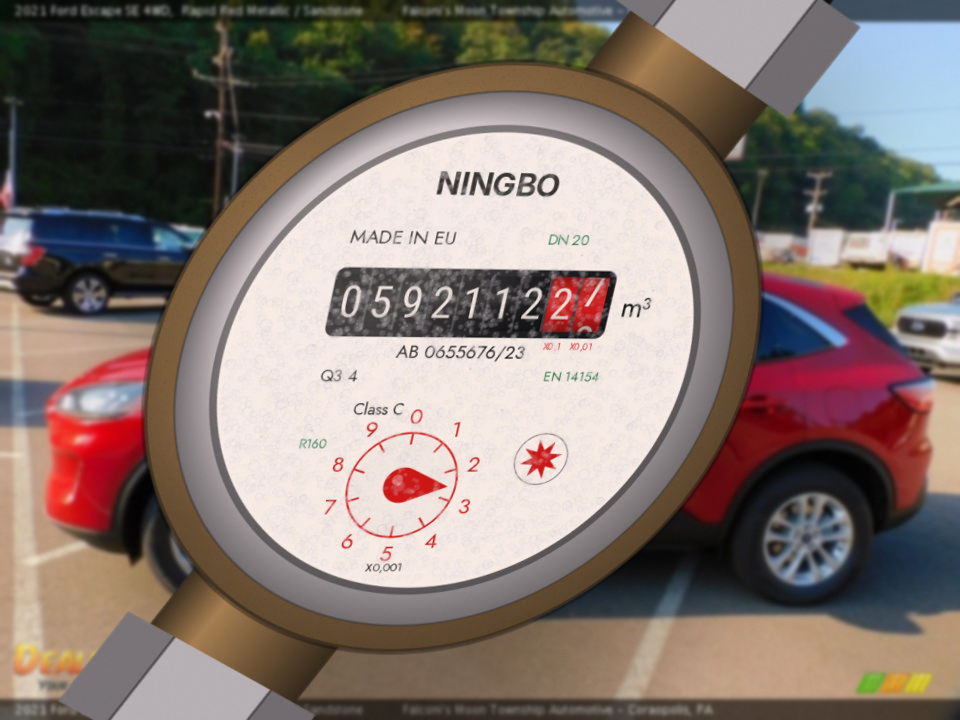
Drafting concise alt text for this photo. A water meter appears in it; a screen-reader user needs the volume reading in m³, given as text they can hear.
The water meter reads 592112.272 m³
